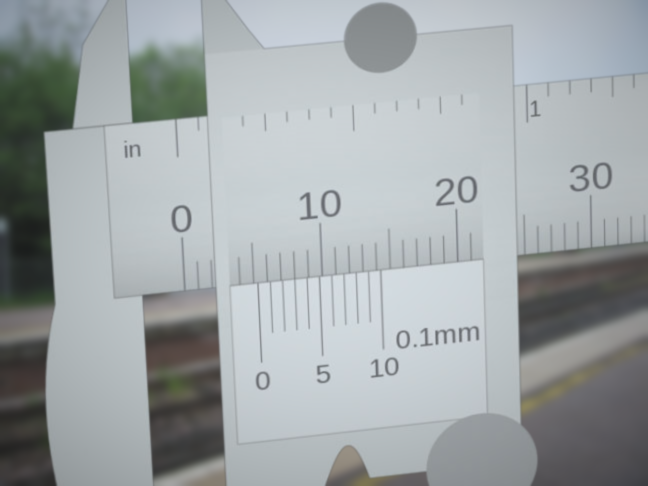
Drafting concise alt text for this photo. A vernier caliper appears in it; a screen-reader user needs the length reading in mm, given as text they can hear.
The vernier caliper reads 5.3 mm
